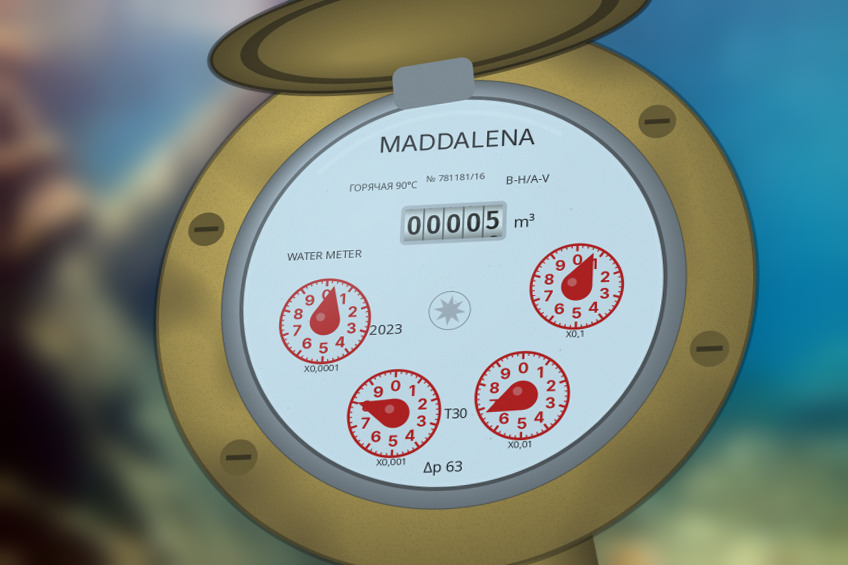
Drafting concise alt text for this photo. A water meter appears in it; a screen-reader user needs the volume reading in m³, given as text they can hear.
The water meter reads 5.0680 m³
